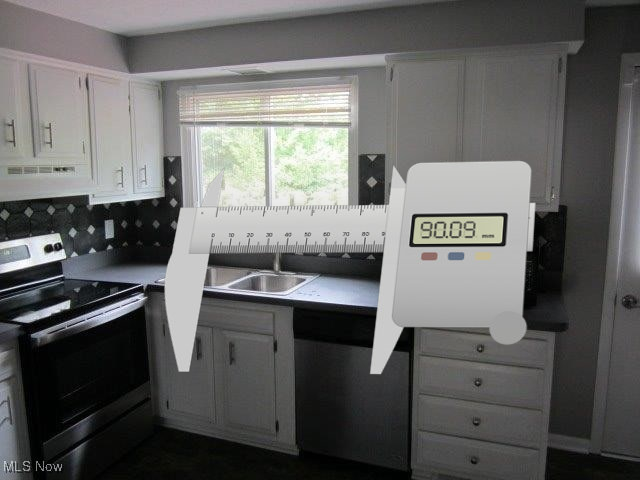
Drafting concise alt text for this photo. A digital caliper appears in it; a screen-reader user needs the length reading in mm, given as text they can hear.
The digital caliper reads 90.09 mm
